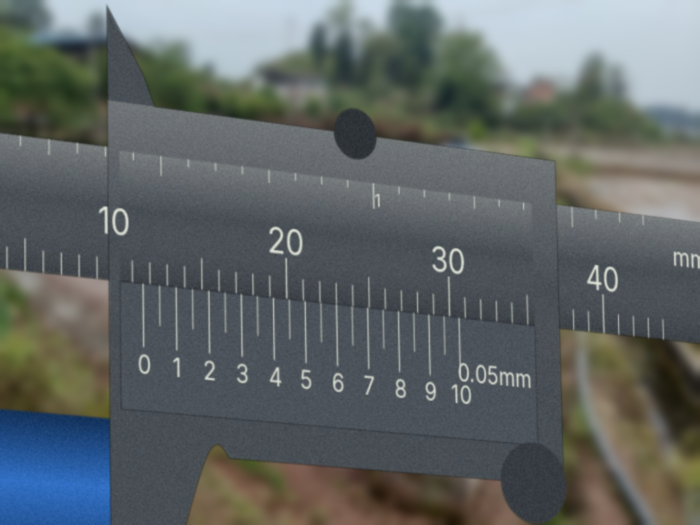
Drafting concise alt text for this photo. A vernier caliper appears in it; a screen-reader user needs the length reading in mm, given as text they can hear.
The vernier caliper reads 11.6 mm
